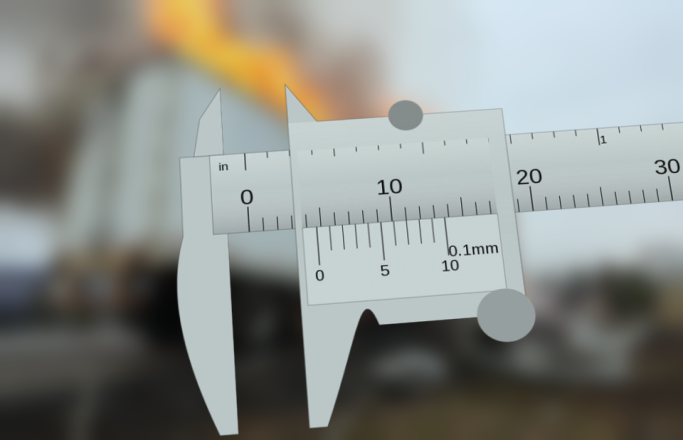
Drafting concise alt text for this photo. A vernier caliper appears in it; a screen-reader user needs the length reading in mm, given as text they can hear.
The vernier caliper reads 4.7 mm
